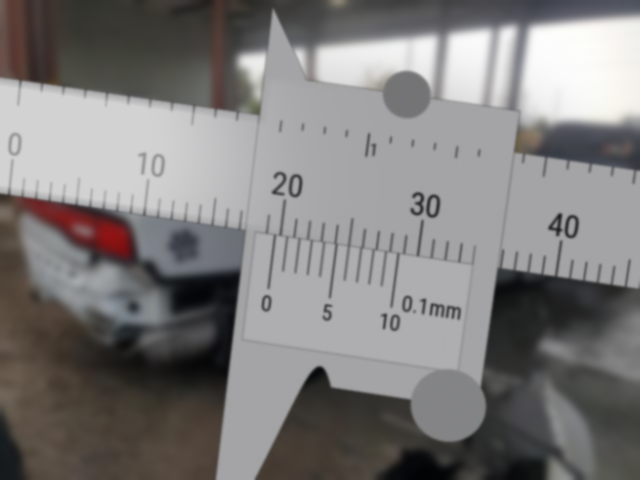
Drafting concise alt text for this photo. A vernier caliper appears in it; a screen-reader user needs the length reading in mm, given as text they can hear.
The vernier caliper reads 19.6 mm
